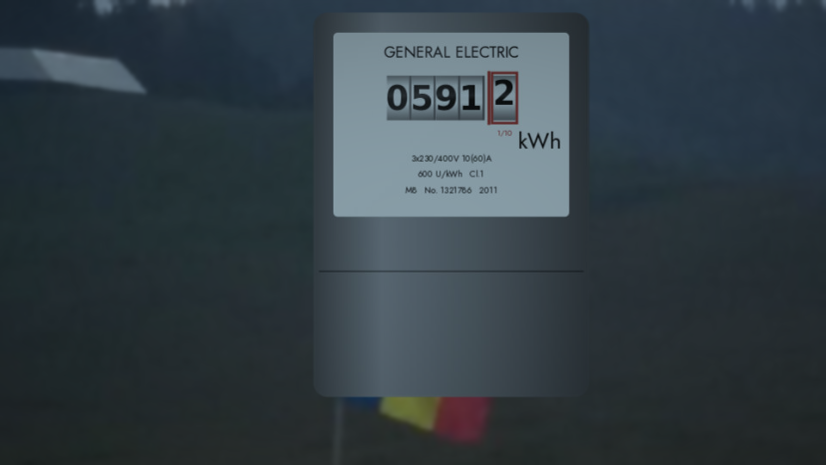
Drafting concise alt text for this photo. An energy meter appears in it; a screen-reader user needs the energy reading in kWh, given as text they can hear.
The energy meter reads 591.2 kWh
